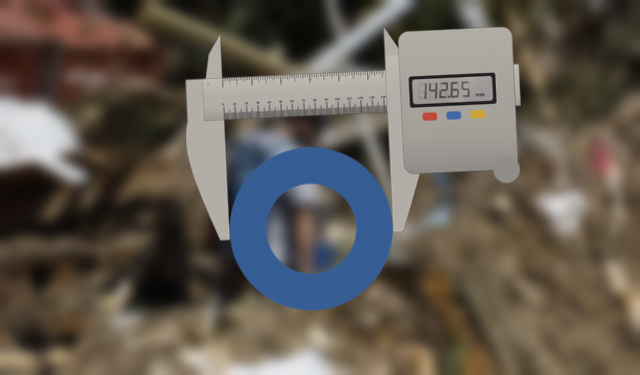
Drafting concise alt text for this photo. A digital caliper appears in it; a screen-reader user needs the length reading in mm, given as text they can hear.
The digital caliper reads 142.65 mm
